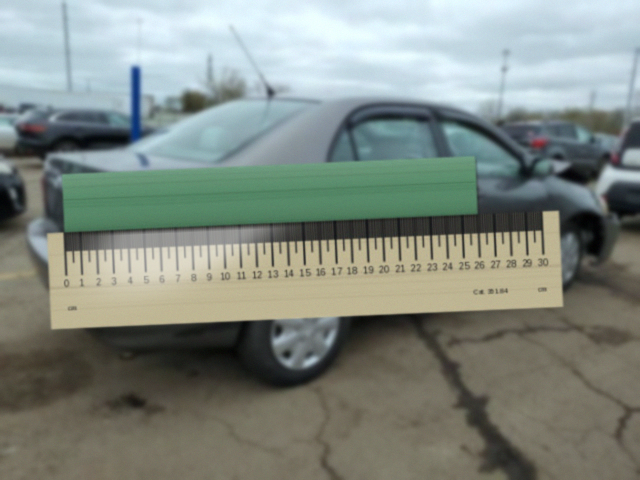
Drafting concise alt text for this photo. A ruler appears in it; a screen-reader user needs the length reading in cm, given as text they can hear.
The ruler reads 26 cm
